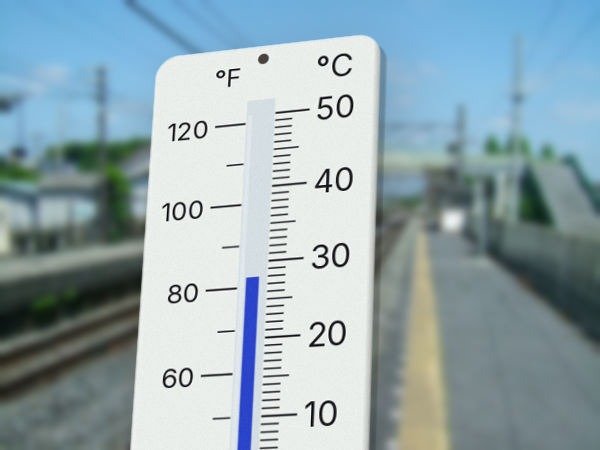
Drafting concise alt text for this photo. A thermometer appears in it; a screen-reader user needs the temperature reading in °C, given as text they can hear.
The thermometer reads 28 °C
